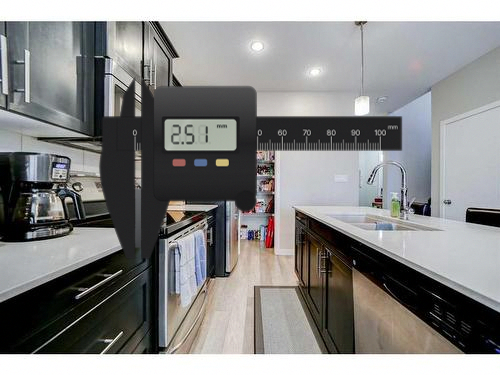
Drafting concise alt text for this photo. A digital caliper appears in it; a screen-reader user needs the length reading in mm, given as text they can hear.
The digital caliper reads 2.51 mm
